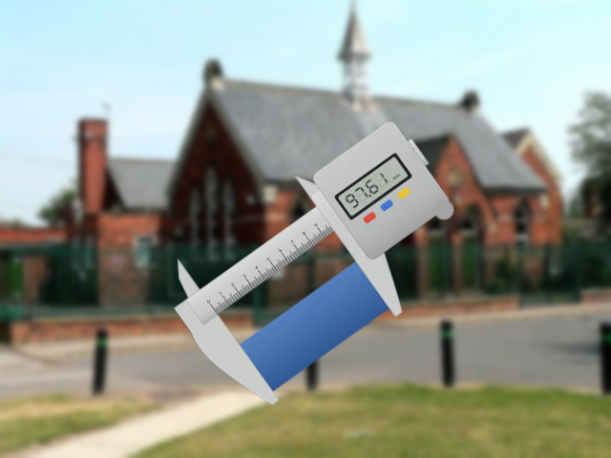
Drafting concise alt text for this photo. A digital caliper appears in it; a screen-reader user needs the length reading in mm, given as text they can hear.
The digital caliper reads 97.61 mm
